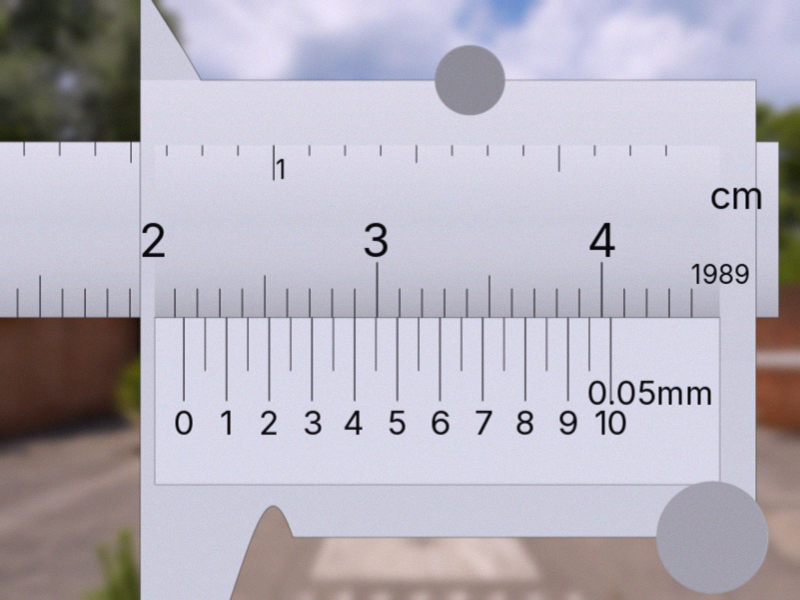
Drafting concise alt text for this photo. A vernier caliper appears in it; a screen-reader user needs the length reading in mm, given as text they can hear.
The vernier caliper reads 21.4 mm
